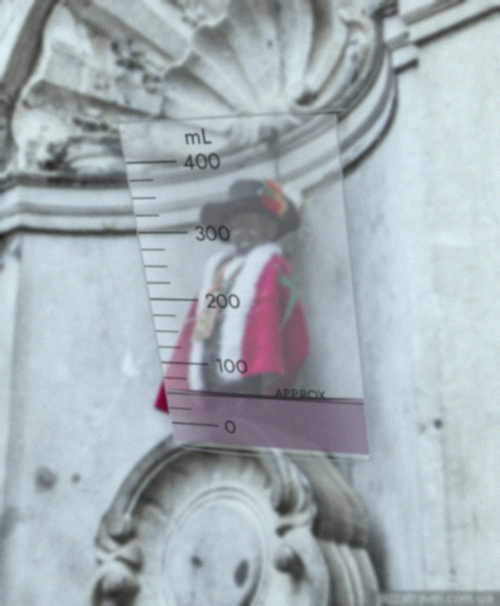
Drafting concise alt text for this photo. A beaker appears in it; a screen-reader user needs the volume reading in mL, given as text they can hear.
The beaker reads 50 mL
